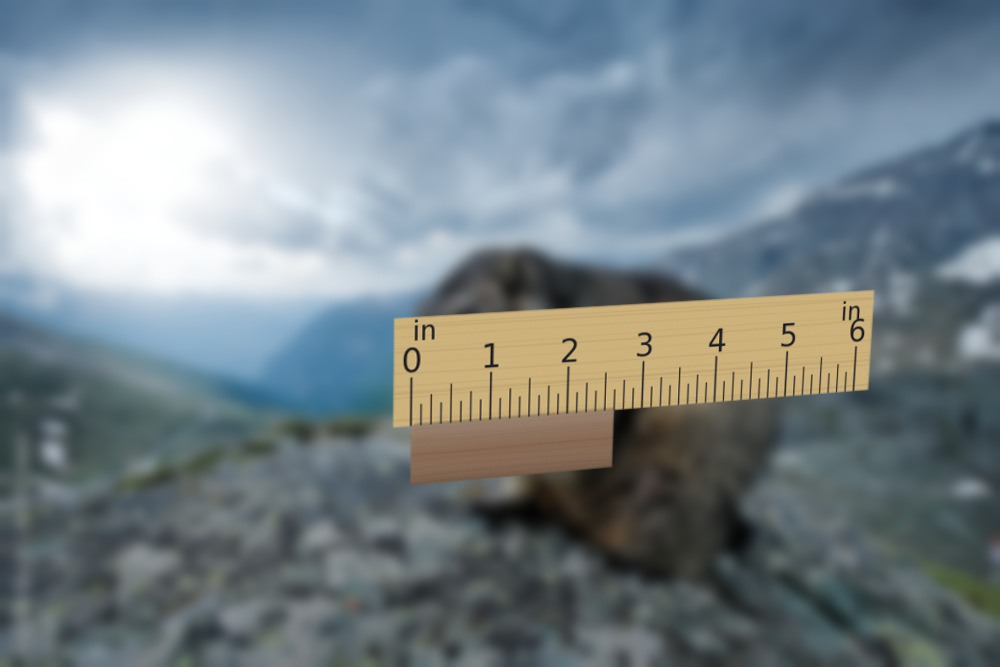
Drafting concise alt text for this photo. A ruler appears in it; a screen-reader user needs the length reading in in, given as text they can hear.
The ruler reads 2.625 in
